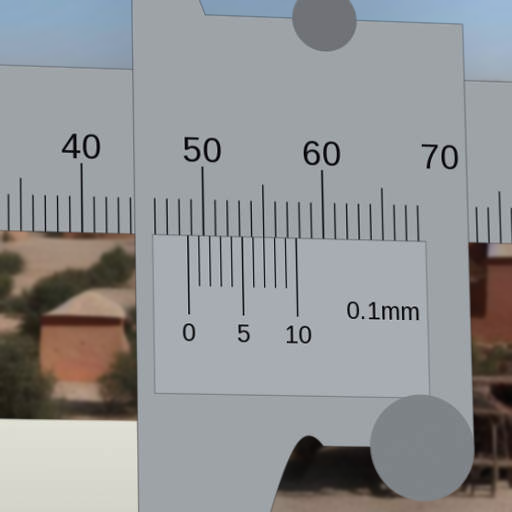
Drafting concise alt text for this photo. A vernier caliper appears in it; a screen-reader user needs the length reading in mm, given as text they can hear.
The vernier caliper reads 48.7 mm
